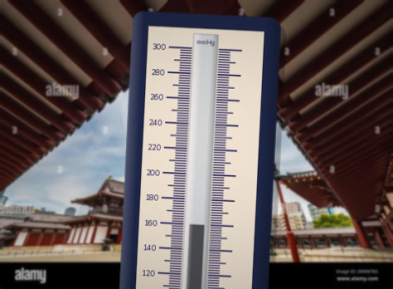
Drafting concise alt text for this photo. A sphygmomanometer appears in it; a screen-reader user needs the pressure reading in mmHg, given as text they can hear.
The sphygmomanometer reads 160 mmHg
